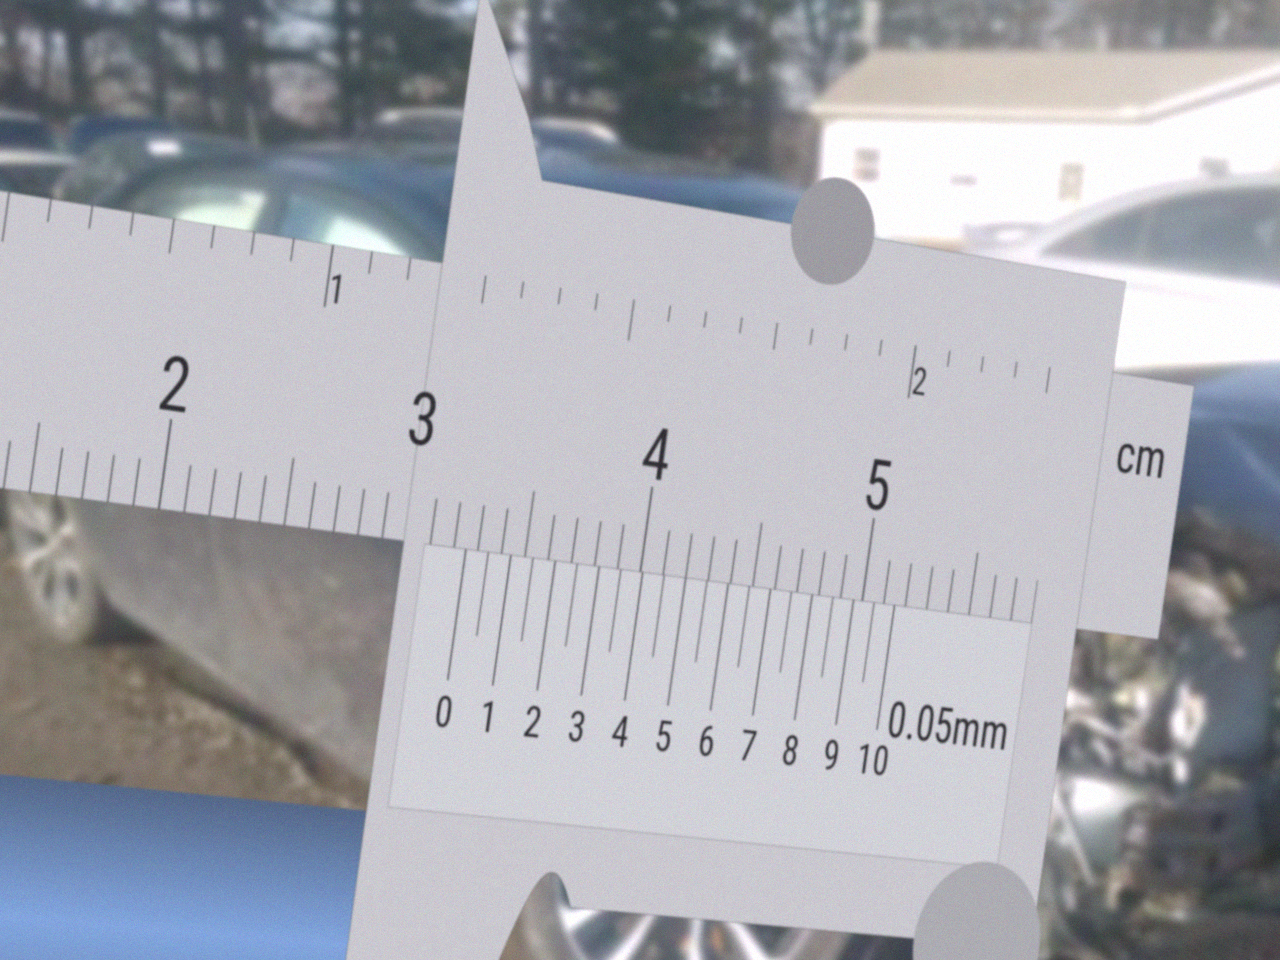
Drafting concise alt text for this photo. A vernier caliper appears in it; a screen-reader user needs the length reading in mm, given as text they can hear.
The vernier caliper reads 32.5 mm
